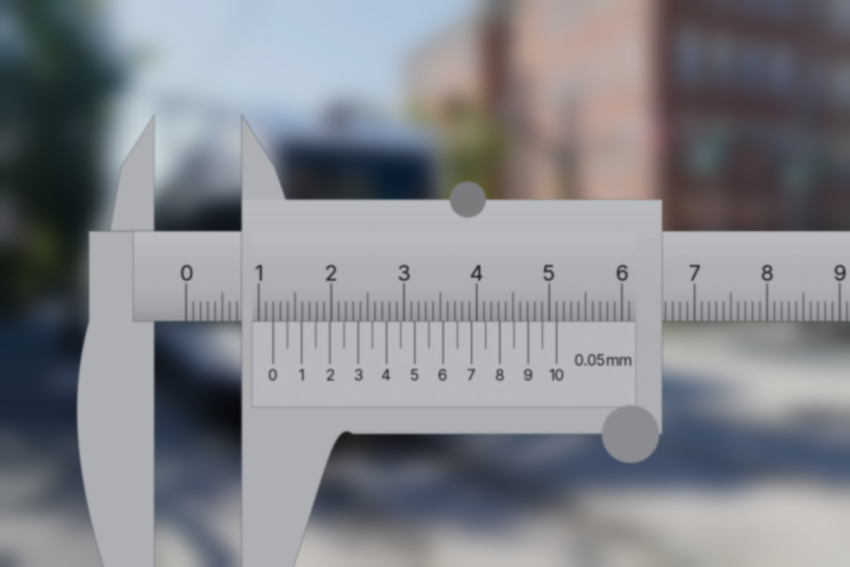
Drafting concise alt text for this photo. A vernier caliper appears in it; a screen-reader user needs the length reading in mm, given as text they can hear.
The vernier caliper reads 12.0 mm
